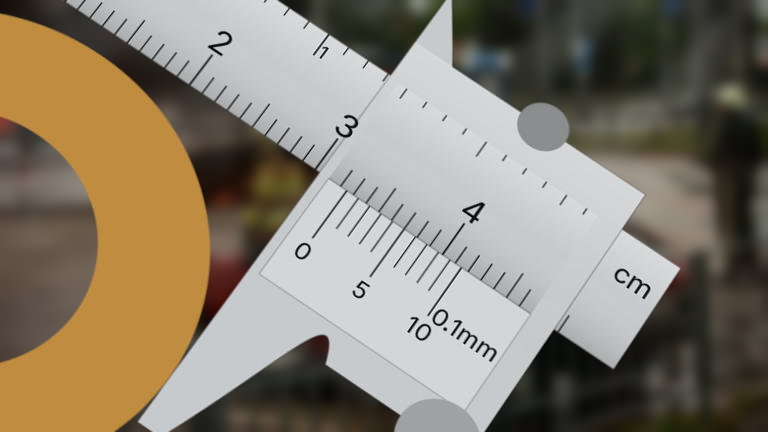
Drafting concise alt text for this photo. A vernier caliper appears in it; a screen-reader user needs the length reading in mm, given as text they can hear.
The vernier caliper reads 32.5 mm
